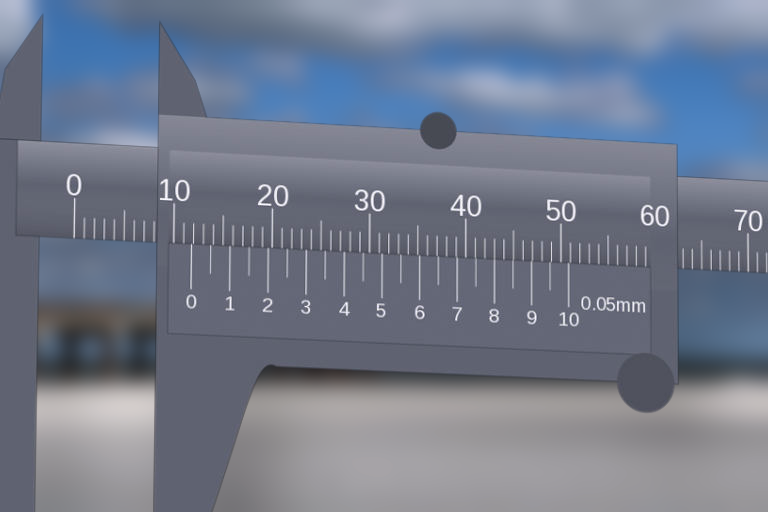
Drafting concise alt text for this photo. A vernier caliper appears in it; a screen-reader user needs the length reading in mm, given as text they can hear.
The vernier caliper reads 11.8 mm
